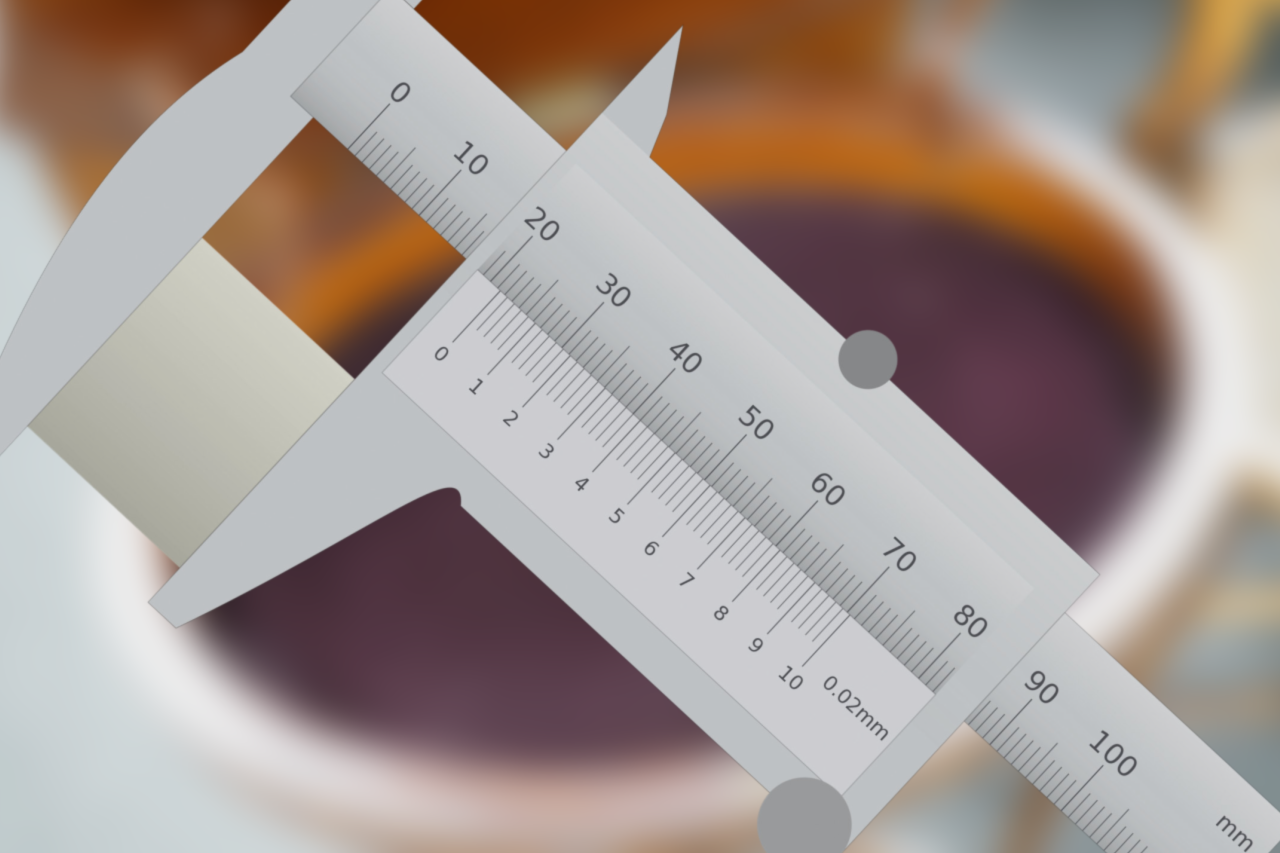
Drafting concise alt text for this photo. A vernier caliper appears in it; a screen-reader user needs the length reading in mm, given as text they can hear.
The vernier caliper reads 21.4 mm
